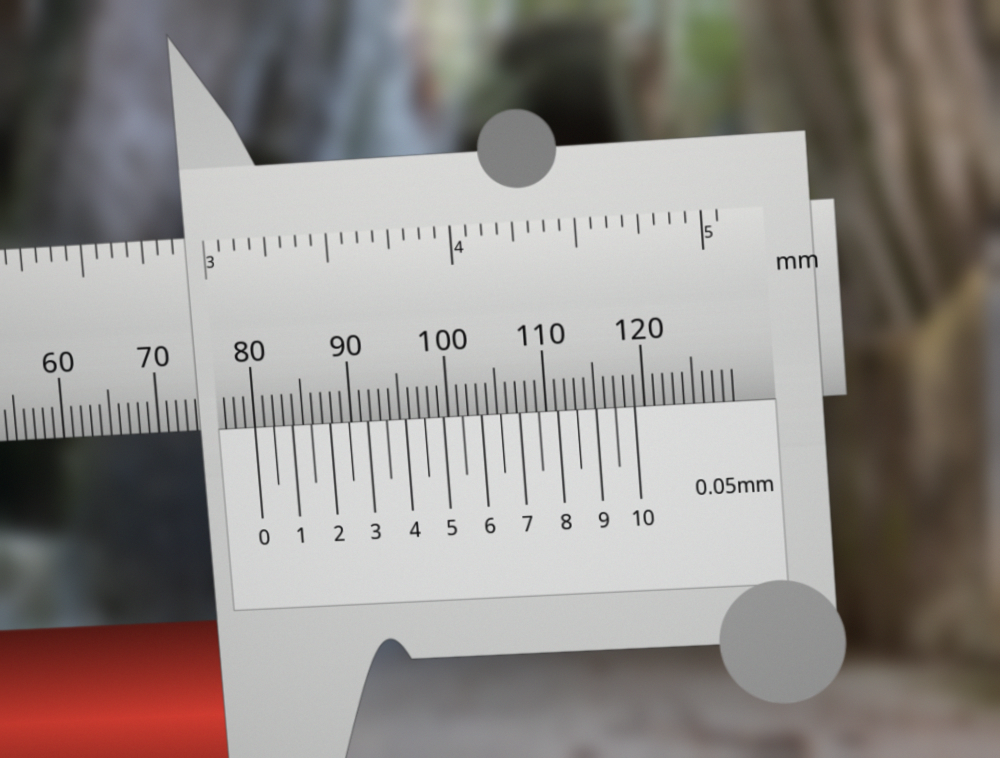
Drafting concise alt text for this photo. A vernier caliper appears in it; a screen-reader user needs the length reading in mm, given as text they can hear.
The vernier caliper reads 80.0 mm
